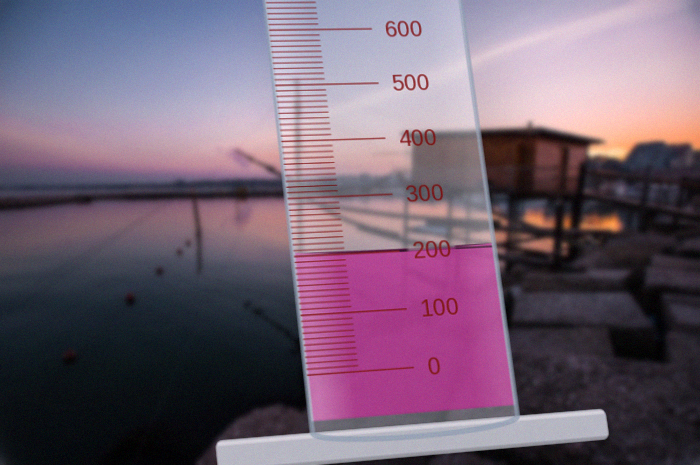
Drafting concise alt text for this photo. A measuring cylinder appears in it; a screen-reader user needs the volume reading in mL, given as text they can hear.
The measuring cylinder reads 200 mL
